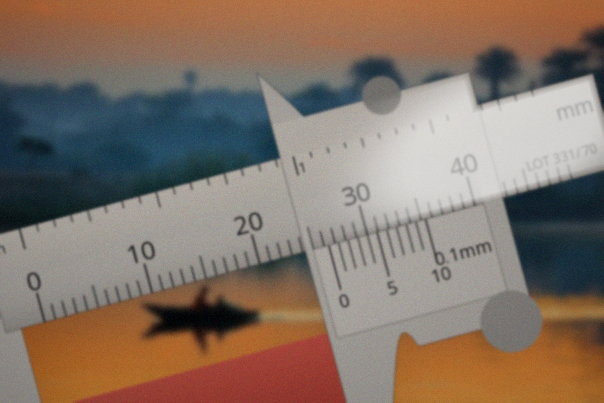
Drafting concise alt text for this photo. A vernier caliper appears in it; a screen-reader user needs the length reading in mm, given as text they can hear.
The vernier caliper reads 26.4 mm
